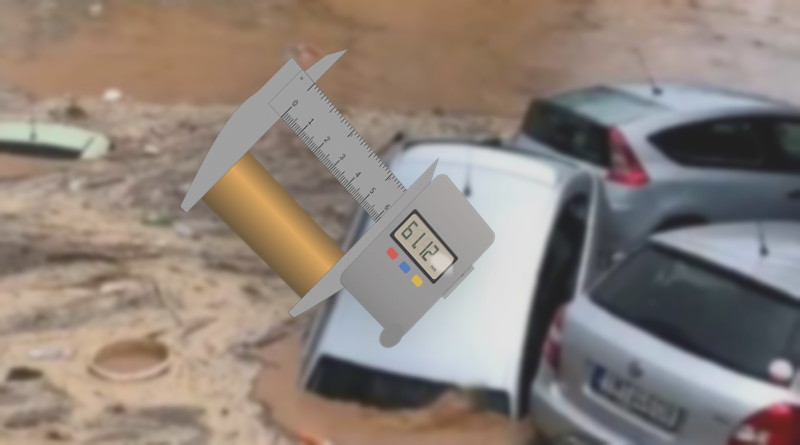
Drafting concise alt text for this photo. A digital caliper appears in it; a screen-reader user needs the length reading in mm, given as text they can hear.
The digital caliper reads 61.12 mm
